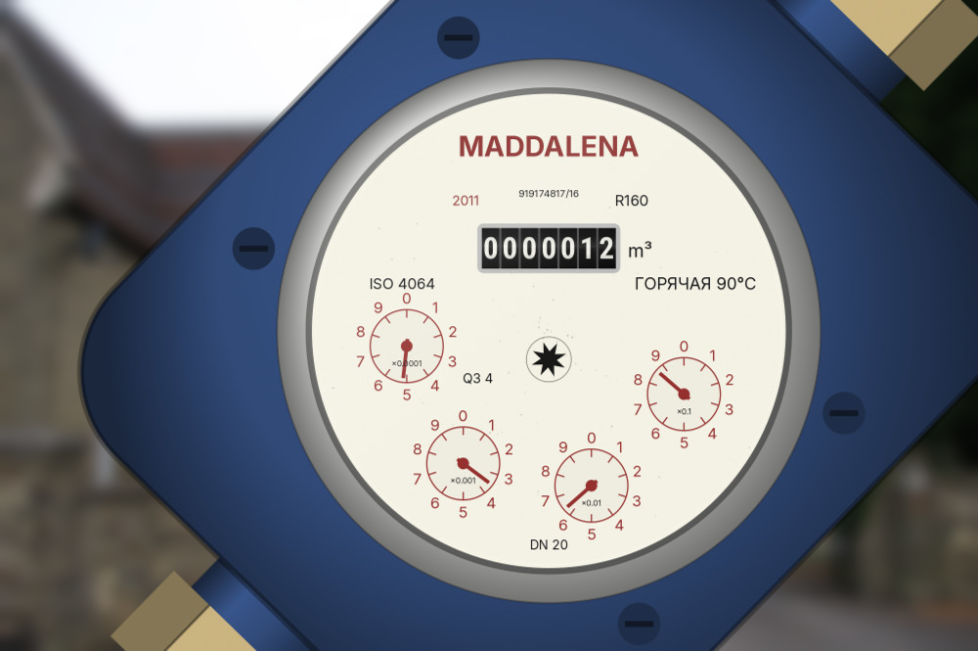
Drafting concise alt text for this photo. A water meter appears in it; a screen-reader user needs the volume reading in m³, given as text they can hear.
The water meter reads 12.8635 m³
